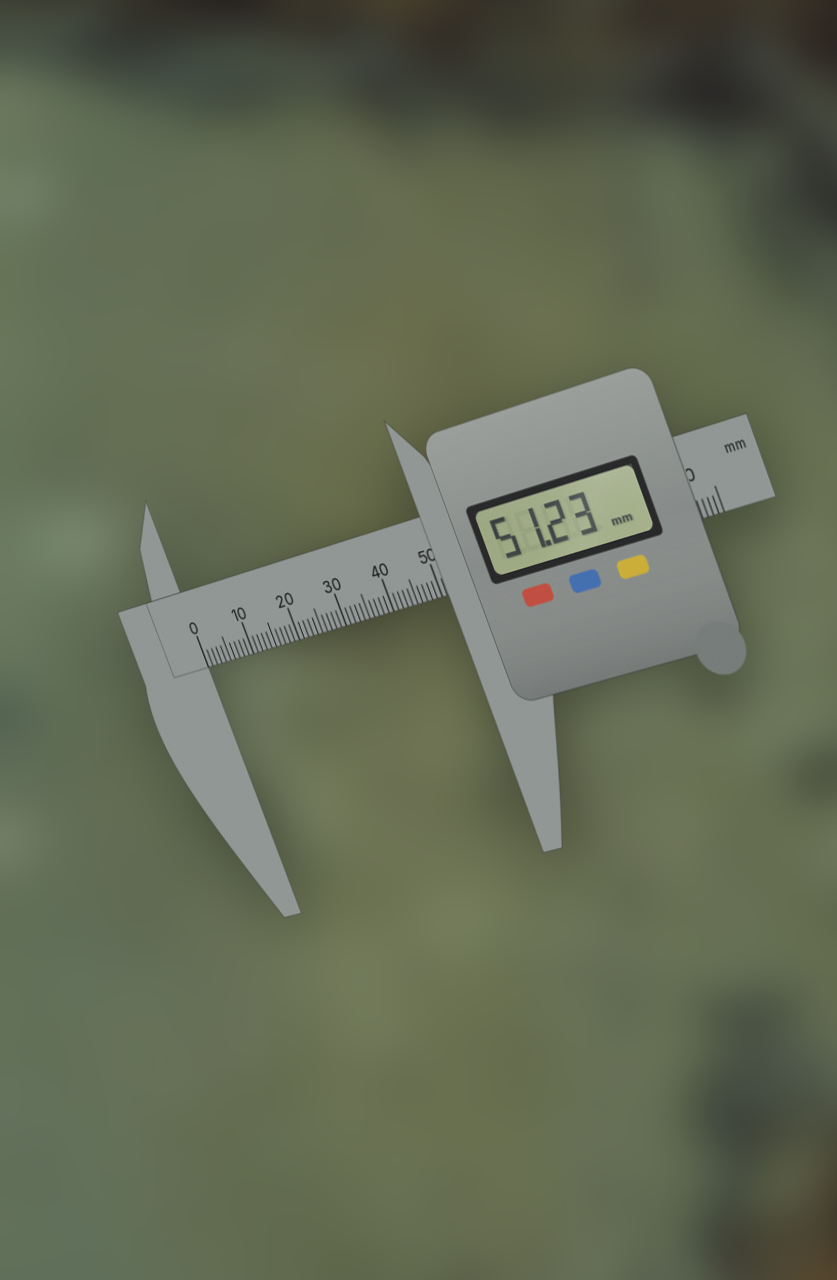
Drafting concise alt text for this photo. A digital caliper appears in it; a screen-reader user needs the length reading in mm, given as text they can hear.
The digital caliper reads 51.23 mm
